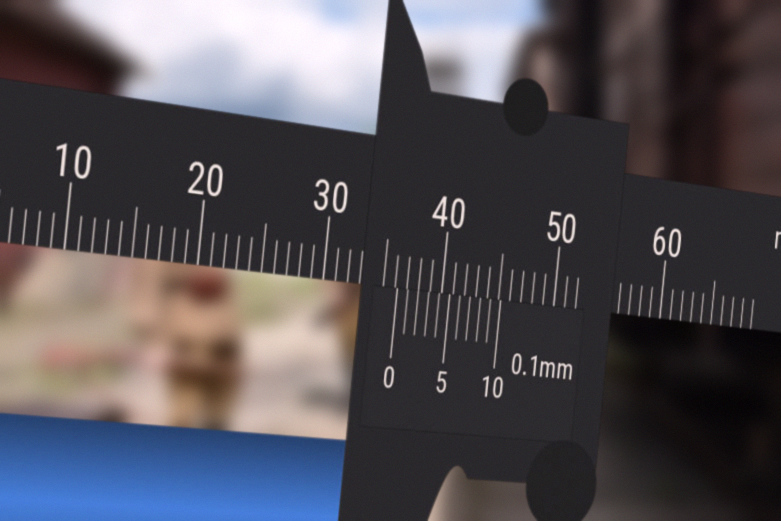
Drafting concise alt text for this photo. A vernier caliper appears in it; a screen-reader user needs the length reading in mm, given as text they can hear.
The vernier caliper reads 36.2 mm
